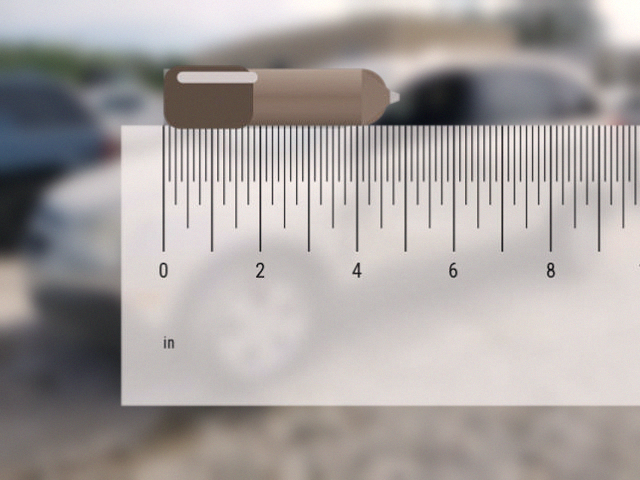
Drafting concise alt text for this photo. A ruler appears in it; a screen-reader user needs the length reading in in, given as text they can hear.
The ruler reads 4.875 in
